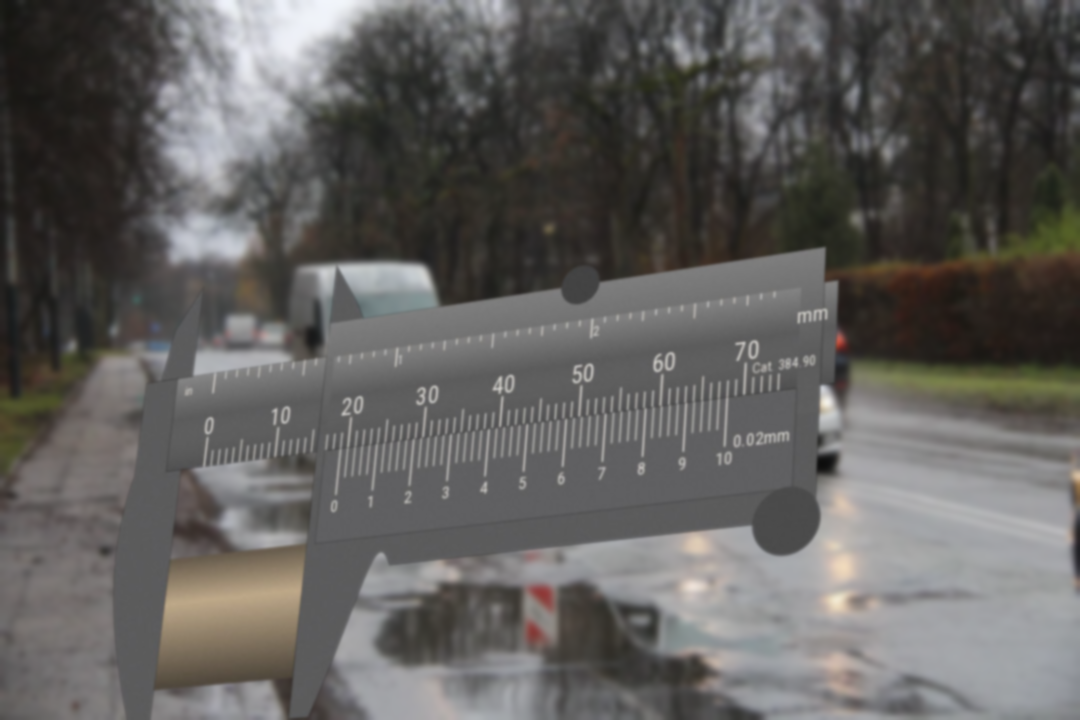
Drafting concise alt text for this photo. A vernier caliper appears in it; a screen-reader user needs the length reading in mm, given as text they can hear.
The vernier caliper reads 19.0 mm
